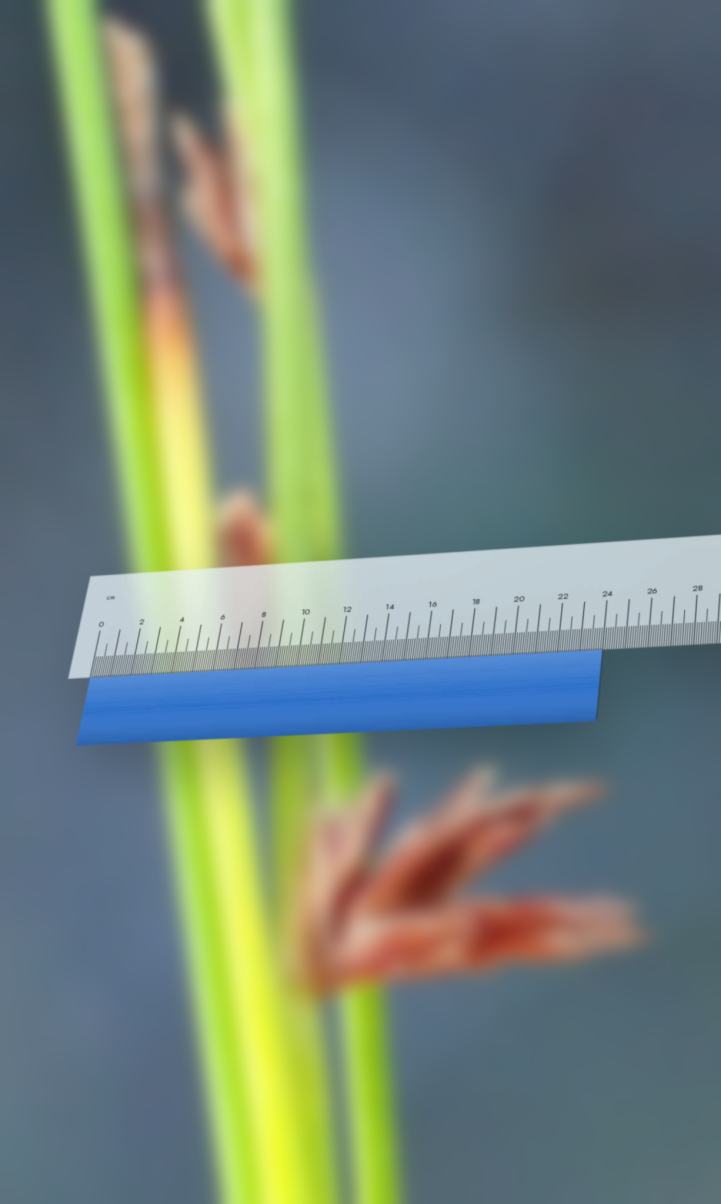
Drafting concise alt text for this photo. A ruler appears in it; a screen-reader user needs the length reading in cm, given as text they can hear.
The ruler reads 24 cm
